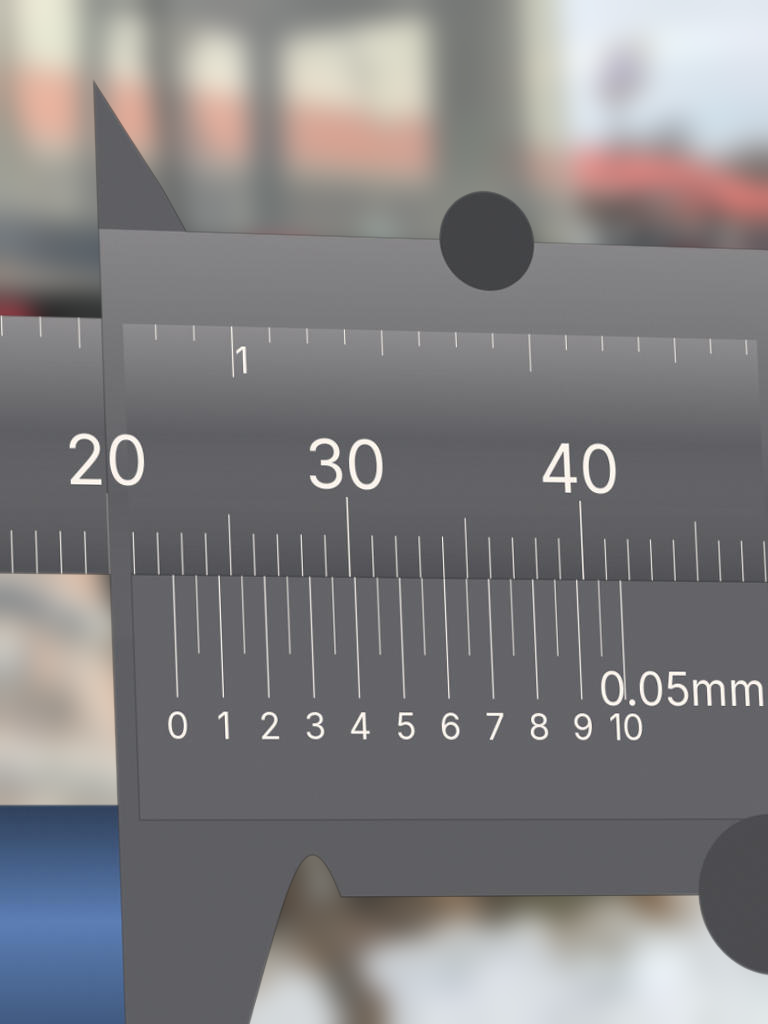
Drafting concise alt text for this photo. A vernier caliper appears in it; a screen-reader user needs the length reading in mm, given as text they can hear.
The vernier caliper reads 22.60 mm
